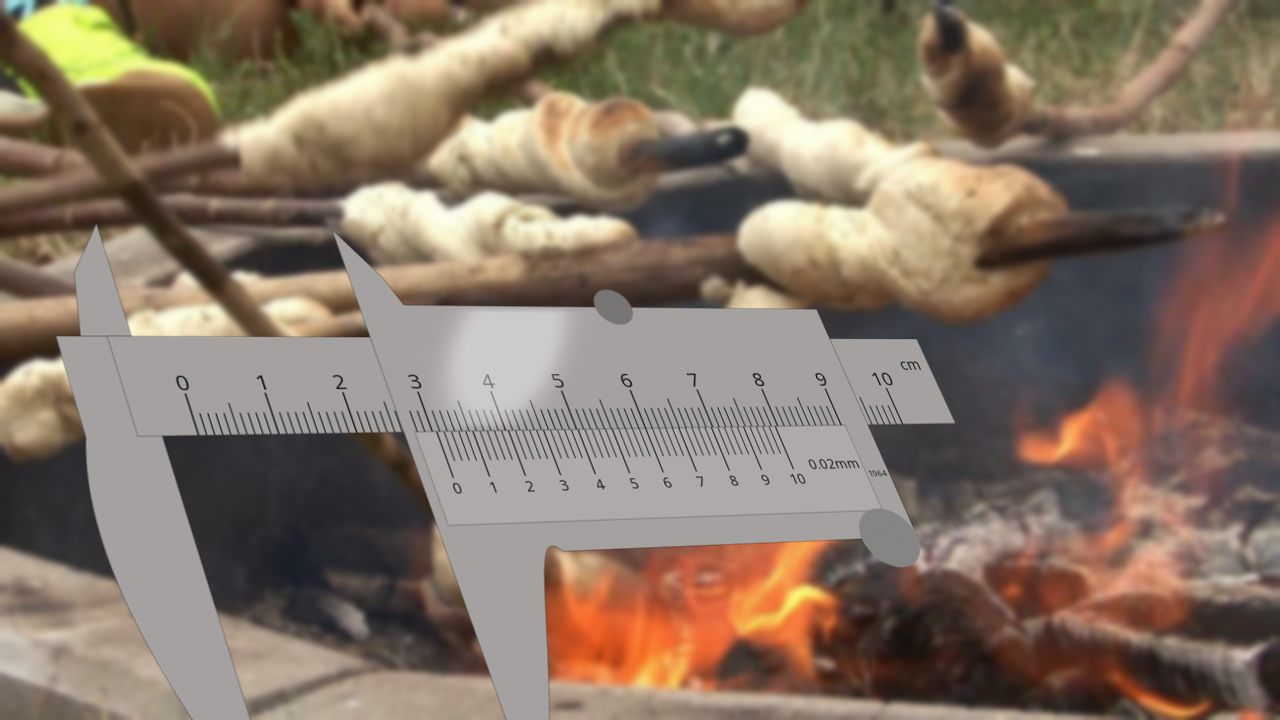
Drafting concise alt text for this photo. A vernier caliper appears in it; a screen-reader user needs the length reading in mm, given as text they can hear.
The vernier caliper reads 30.6 mm
